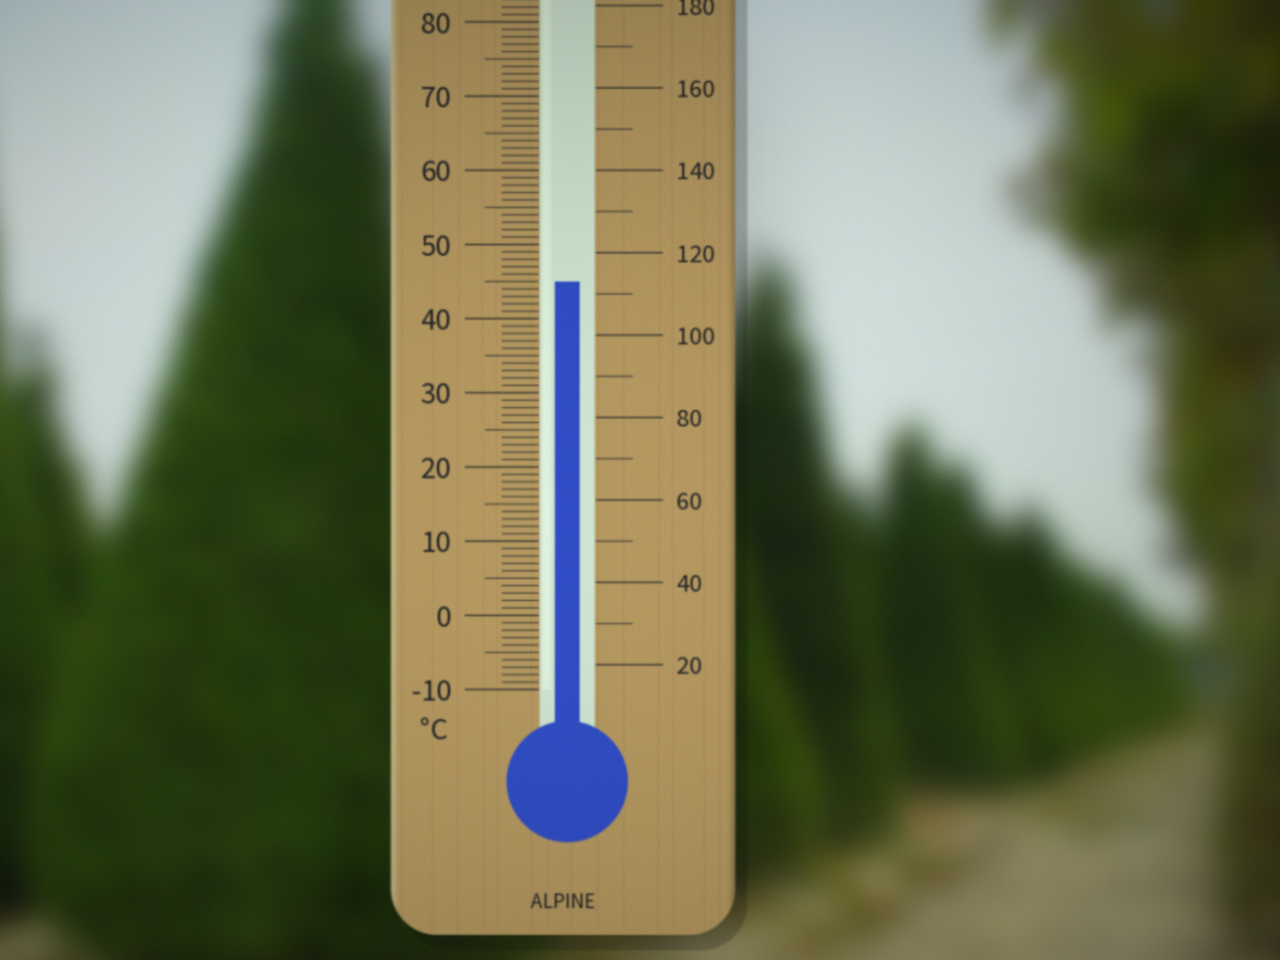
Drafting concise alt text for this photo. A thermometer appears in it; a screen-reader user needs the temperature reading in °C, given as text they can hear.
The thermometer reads 45 °C
